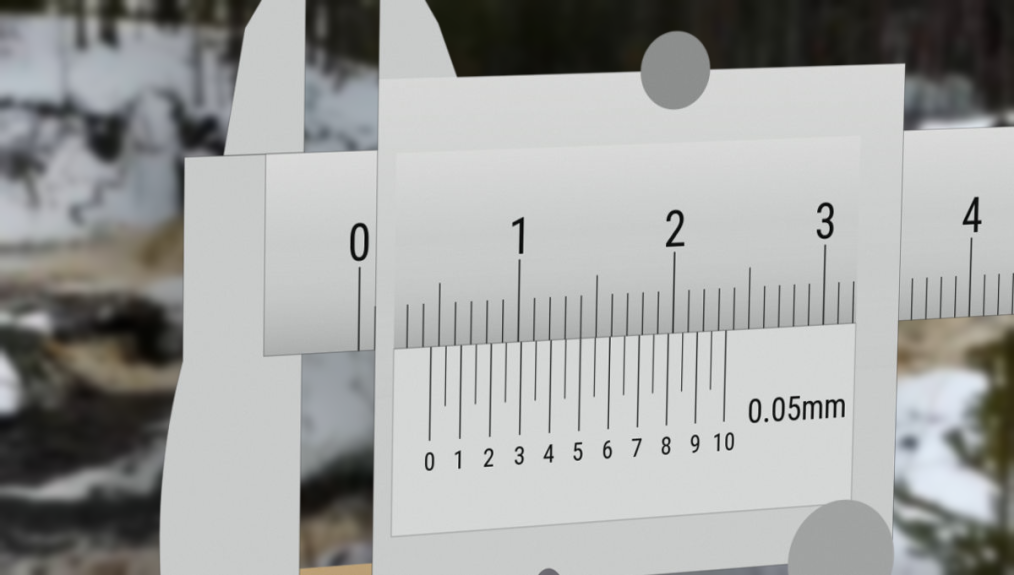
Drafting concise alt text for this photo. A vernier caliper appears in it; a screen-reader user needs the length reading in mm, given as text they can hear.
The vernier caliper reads 4.5 mm
